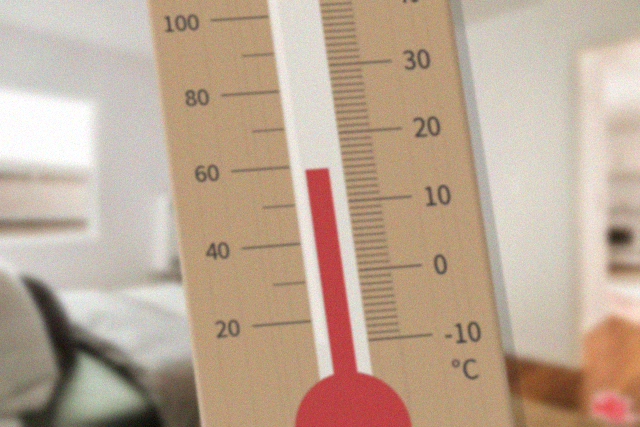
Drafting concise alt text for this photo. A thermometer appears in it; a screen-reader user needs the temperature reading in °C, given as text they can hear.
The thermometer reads 15 °C
